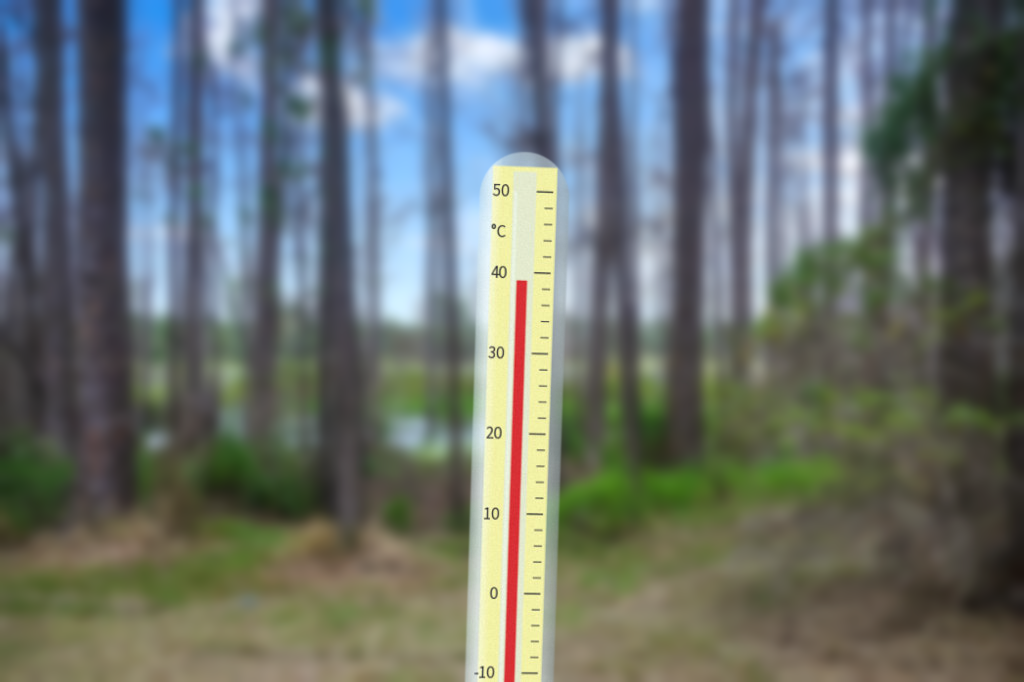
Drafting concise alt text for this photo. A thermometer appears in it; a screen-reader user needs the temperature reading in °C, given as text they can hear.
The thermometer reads 39 °C
